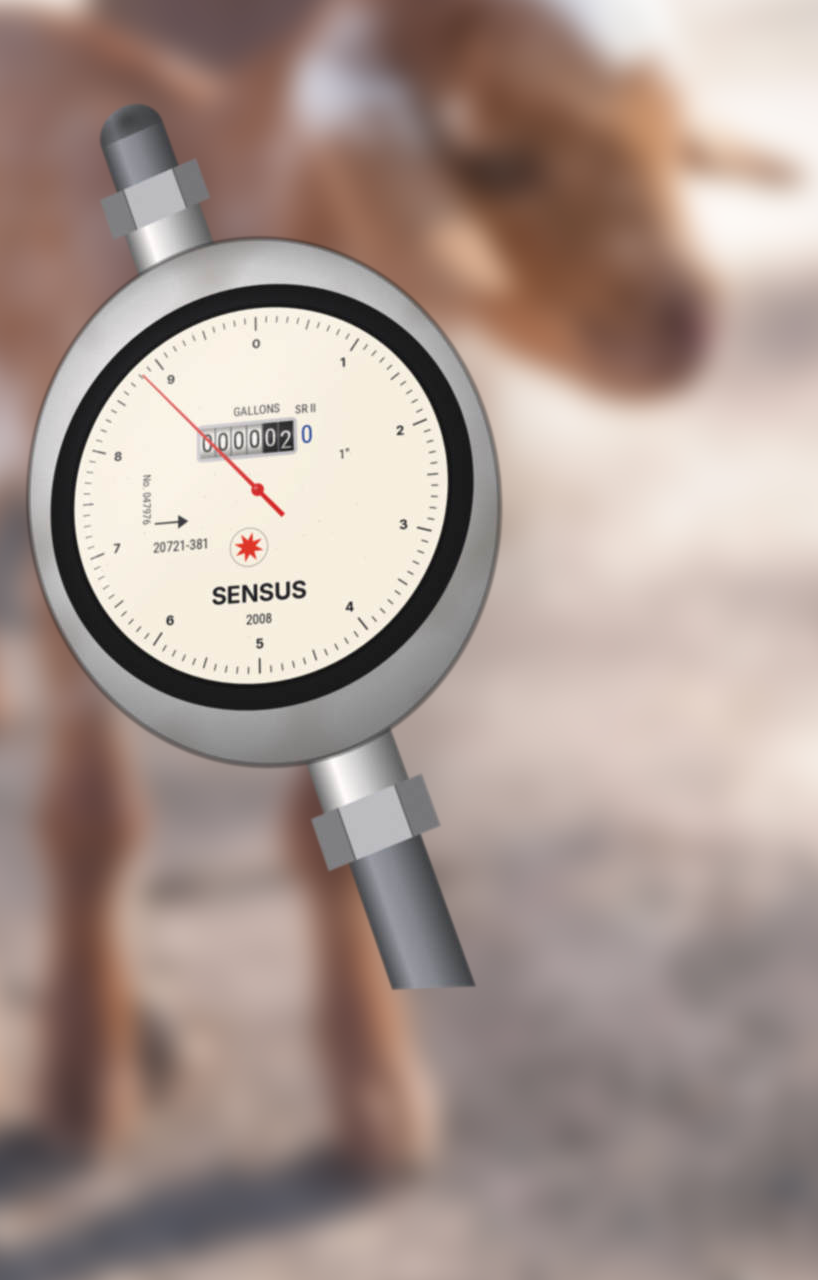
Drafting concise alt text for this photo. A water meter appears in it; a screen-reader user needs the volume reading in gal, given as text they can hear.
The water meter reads 18.8 gal
